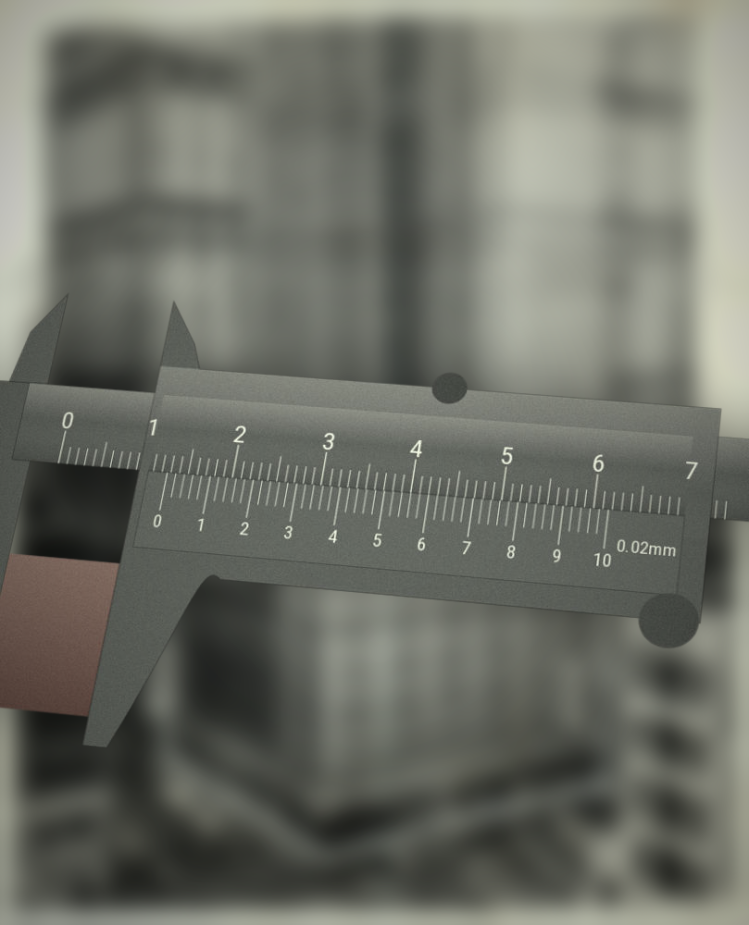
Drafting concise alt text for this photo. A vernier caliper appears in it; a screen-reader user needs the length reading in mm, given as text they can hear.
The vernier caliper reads 12.6 mm
